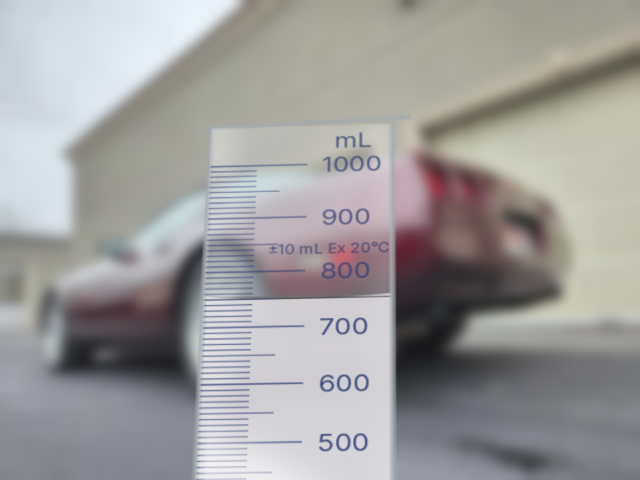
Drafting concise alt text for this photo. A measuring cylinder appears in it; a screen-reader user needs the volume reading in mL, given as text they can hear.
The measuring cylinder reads 750 mL
